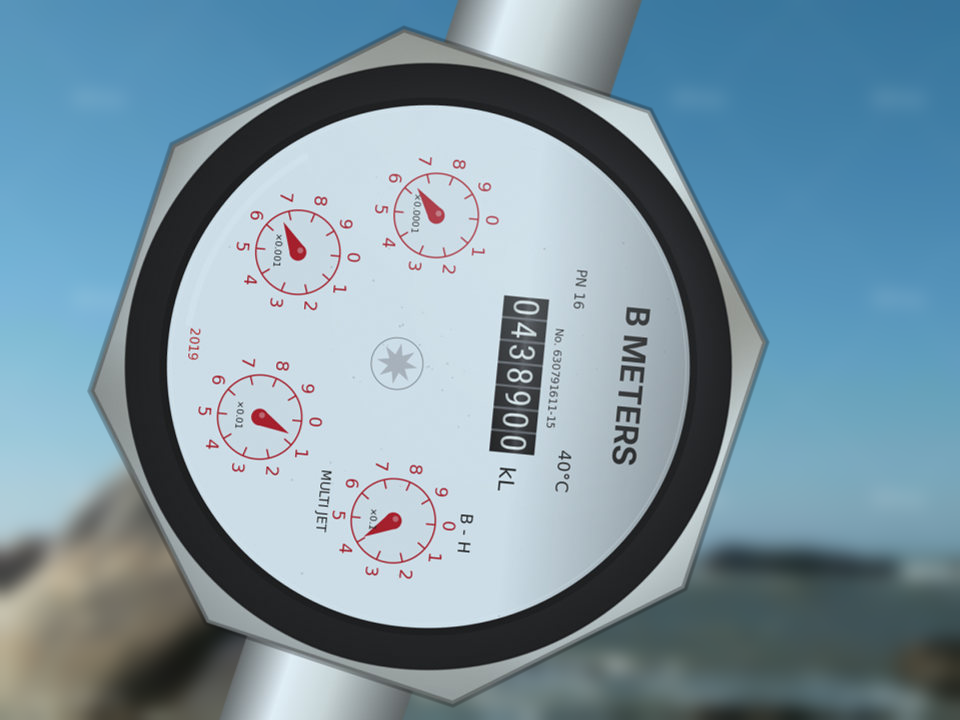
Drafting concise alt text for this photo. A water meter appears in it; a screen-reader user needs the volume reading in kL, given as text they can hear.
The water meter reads 438900.4066 kL
